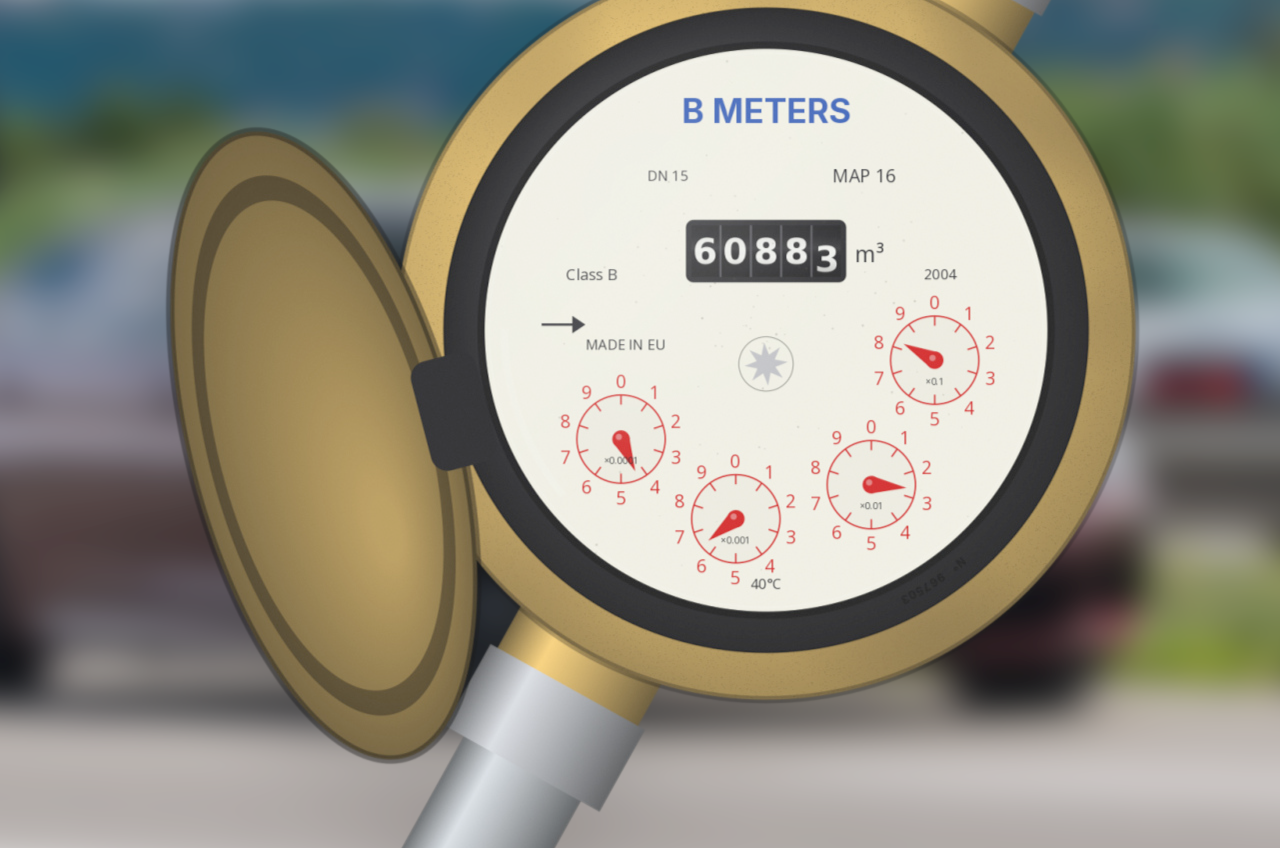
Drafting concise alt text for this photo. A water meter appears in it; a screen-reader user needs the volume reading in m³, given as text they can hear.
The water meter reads 60882.8264 m³
